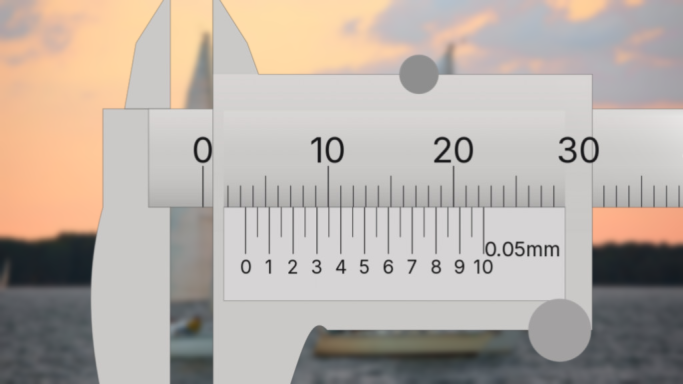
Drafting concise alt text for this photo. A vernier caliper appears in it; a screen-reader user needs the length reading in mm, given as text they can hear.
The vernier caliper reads 3.4 mm
